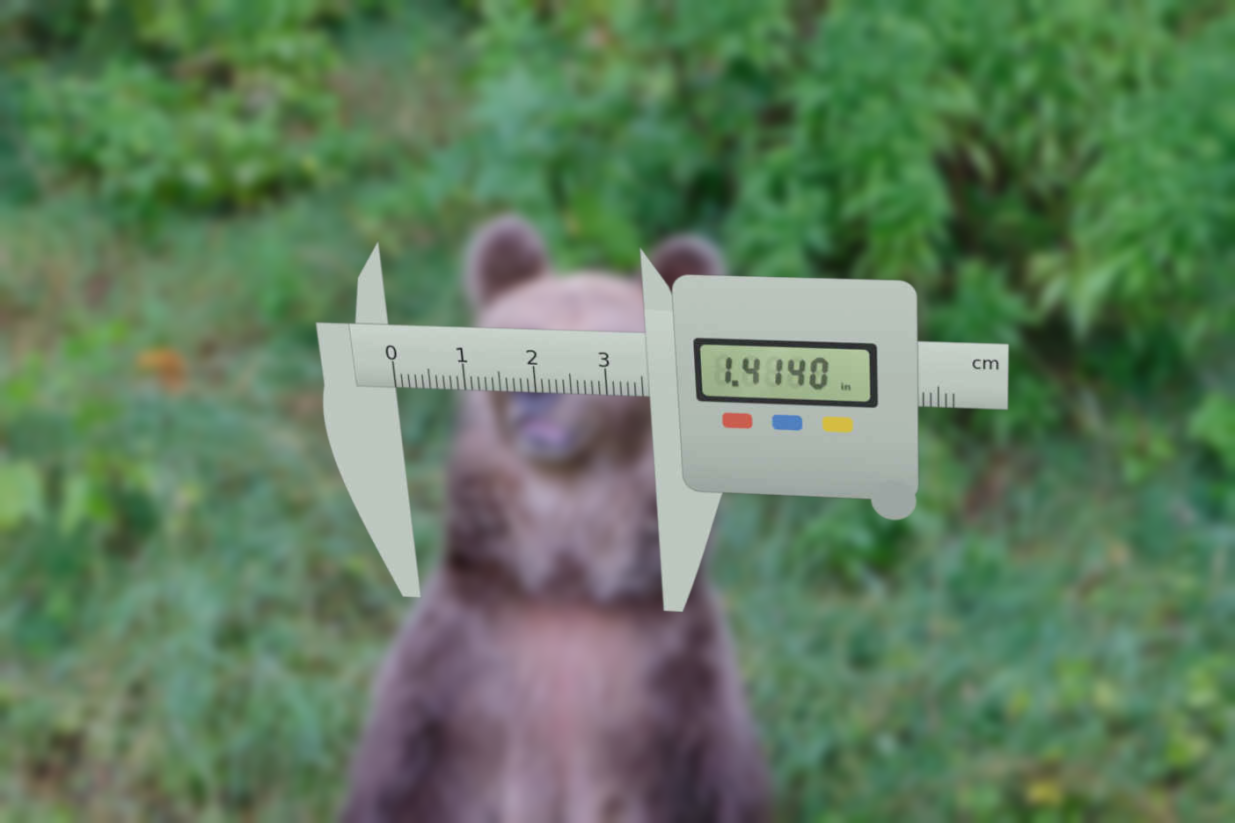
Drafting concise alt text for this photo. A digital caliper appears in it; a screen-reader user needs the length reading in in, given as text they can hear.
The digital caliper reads 1.4140 in
